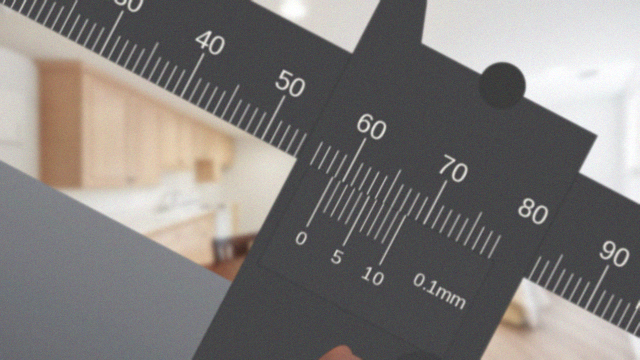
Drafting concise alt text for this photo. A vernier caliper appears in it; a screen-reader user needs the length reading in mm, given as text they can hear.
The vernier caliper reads 58.8 mm
